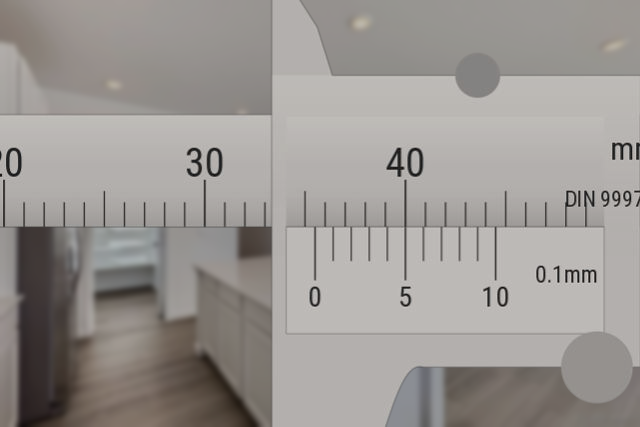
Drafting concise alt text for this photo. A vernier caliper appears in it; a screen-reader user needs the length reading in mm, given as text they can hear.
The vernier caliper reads 35.5 mm
